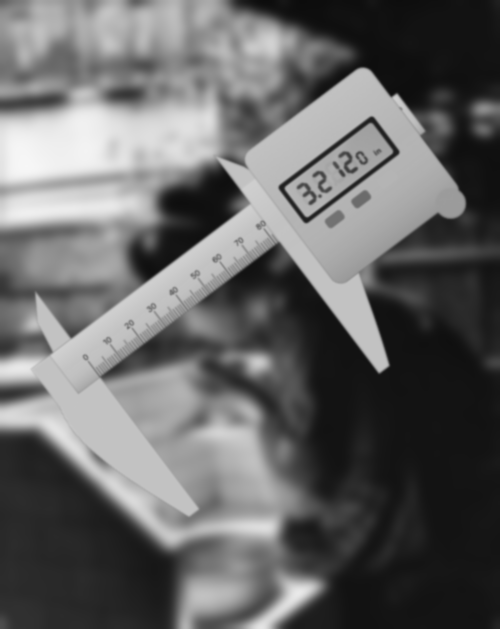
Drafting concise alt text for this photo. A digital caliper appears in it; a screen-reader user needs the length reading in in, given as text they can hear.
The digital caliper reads 3.2120 in
